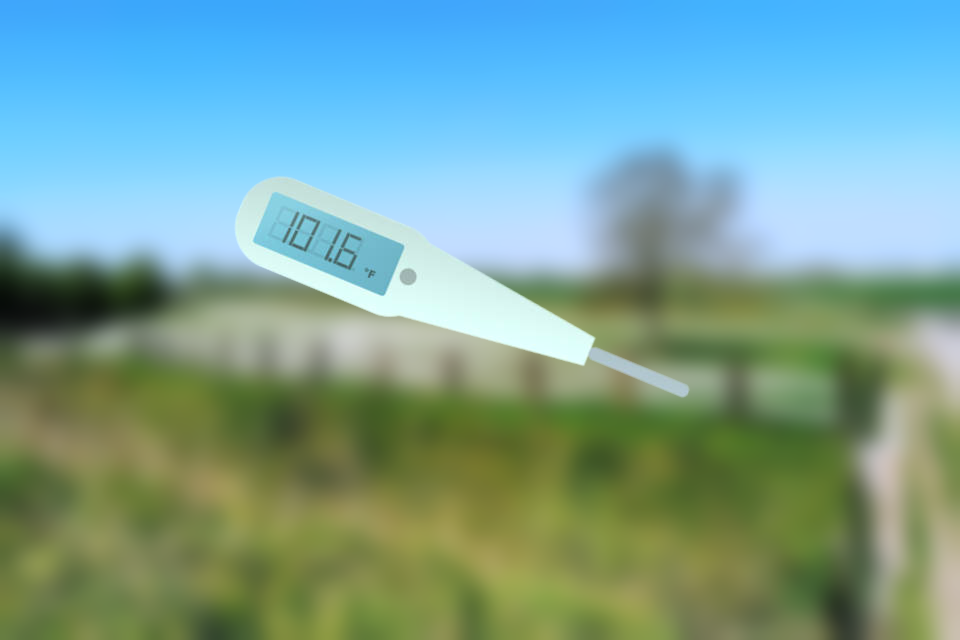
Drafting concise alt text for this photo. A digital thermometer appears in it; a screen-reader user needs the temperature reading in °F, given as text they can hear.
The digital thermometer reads 101.6 °F
